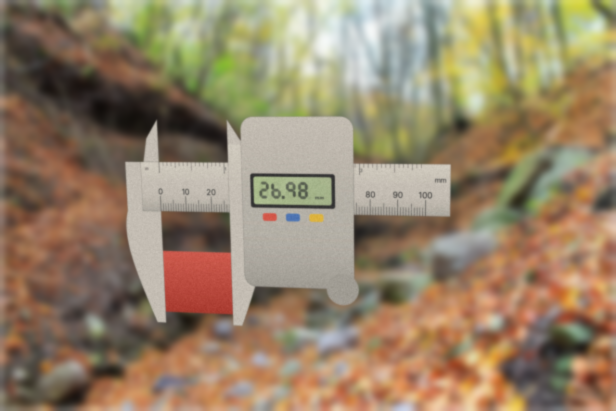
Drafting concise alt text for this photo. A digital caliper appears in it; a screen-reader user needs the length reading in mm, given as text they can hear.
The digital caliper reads 26.98 mm
